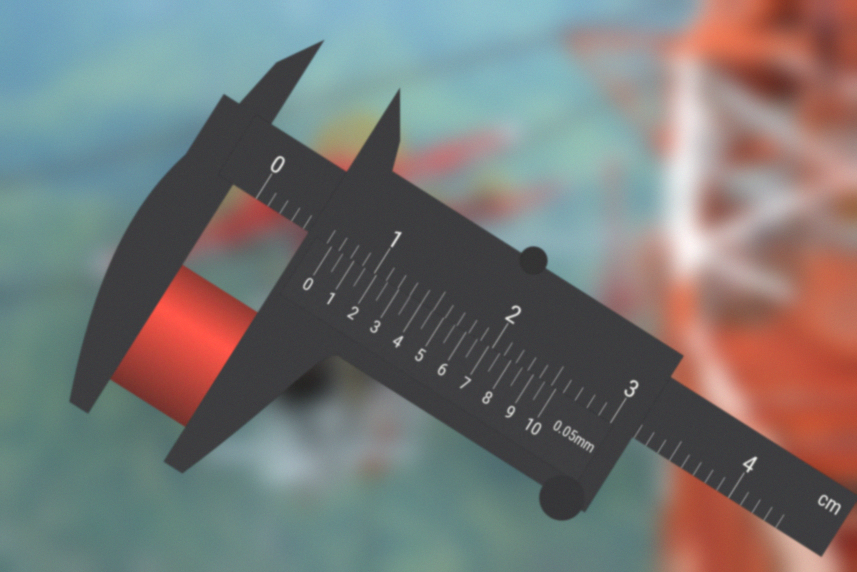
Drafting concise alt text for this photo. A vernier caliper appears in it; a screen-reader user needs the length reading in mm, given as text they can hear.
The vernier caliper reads 6.4 mm
